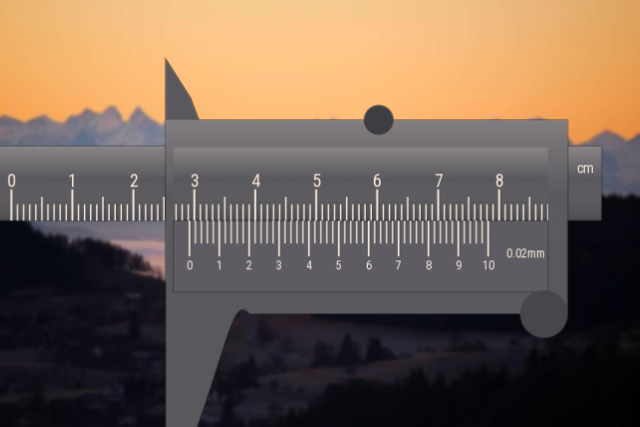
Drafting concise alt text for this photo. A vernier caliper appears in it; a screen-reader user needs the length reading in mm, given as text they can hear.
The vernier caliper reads 29.2 mm
